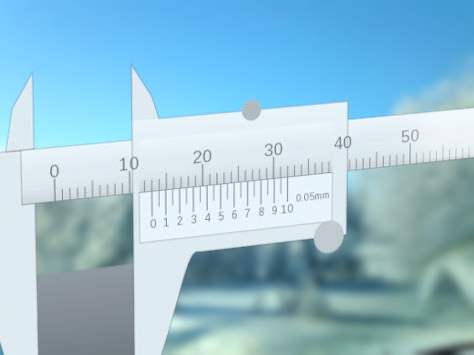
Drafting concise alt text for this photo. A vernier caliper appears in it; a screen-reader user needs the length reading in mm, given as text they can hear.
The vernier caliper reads 13.0 mm
